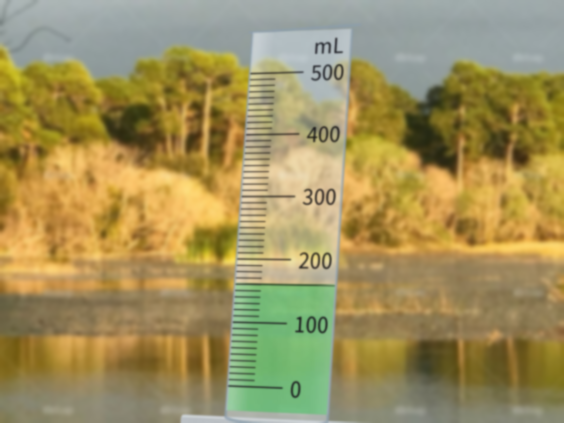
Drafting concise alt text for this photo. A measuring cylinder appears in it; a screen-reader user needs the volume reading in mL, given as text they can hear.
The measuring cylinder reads 160 mL
